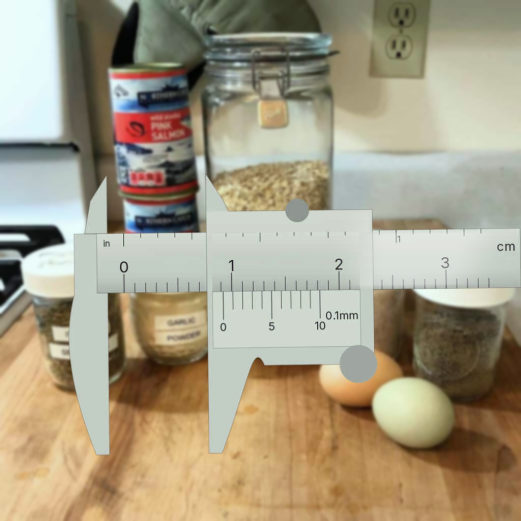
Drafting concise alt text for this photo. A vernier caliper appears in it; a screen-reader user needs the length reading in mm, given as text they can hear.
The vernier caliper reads 9.2 mm
